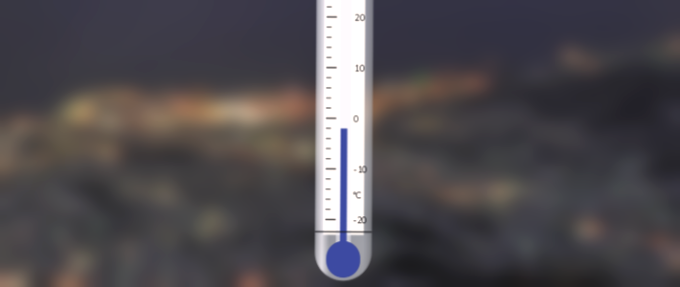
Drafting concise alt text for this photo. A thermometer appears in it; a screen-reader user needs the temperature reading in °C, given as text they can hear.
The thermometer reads -2 °C
